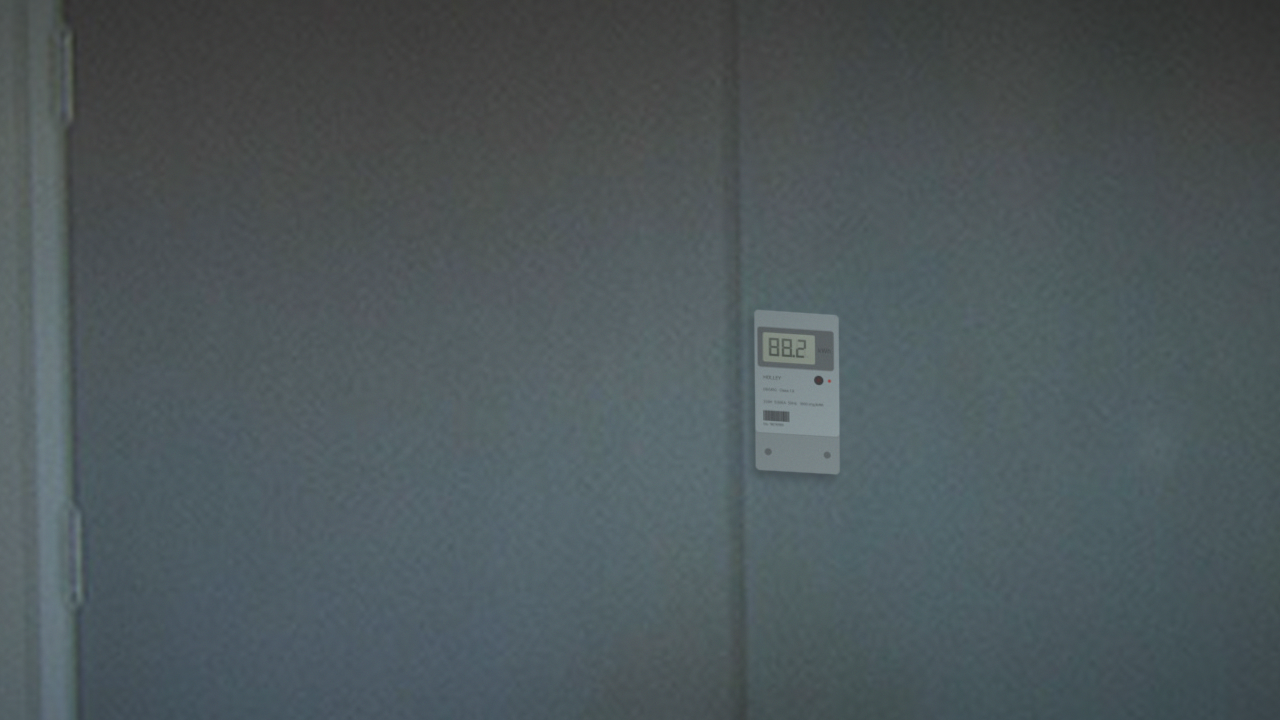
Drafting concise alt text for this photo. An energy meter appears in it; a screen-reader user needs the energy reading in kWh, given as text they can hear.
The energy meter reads 88.2 kWh
